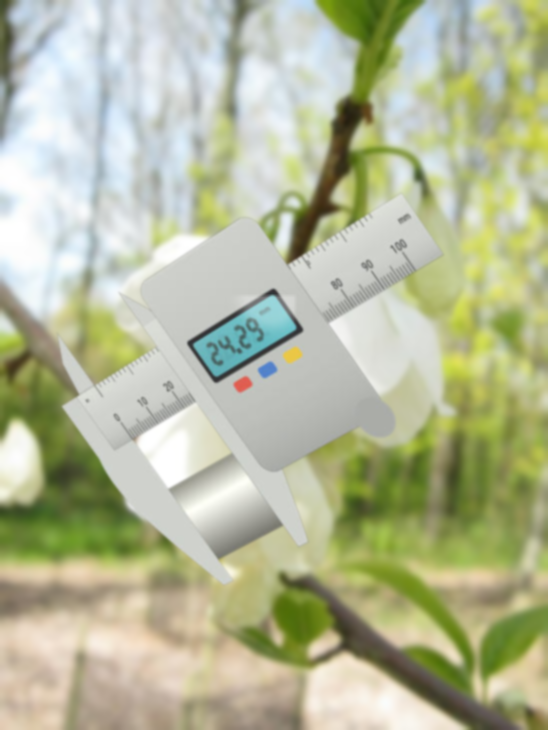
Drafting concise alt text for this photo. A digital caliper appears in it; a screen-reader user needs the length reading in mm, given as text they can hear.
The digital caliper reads 24.29 mm
